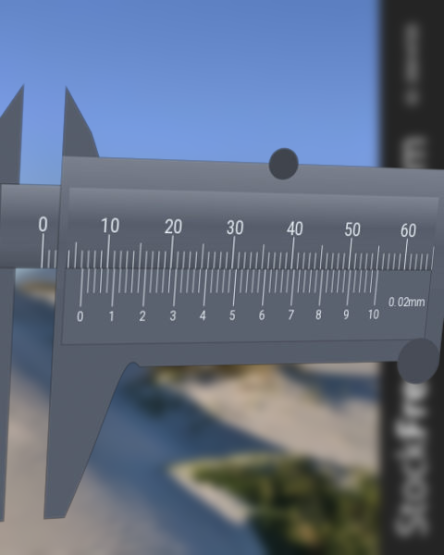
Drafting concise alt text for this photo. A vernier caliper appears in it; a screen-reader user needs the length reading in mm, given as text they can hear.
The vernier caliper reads 6.2 mm
